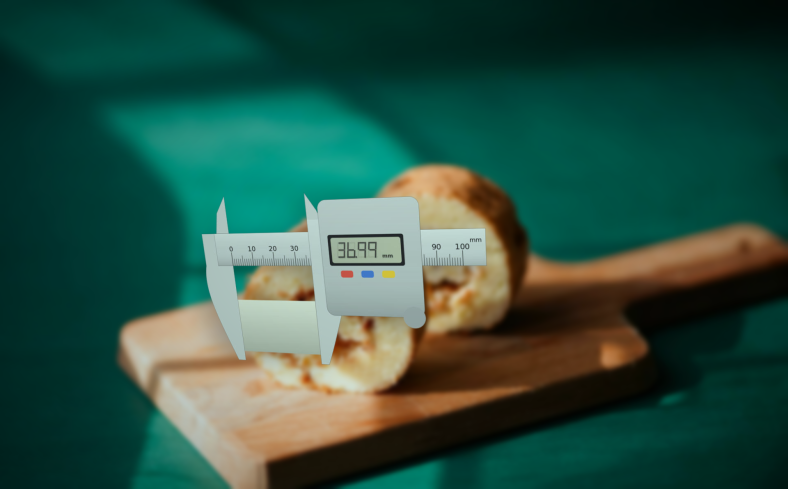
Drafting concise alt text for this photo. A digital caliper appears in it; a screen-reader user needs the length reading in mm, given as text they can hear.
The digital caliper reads 36.99 mm
